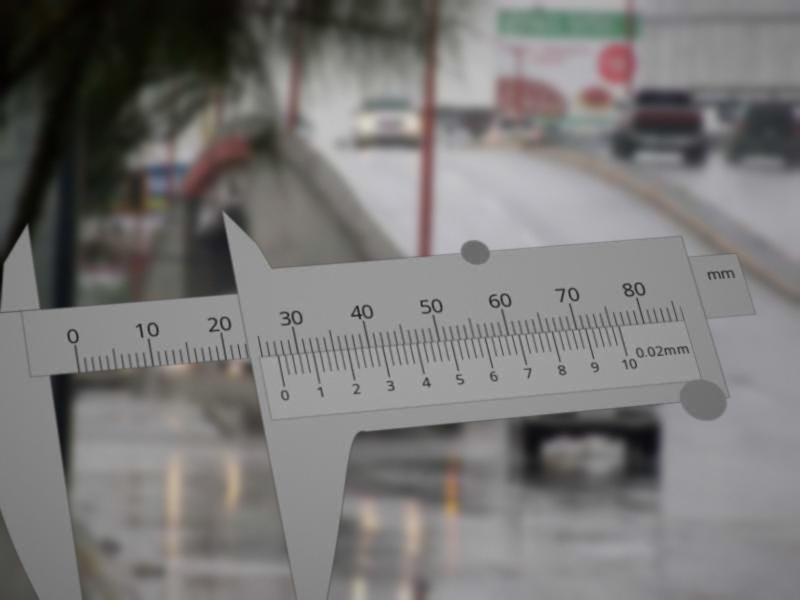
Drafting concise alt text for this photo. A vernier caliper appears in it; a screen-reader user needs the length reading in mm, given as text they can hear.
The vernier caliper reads 27.2 mm
